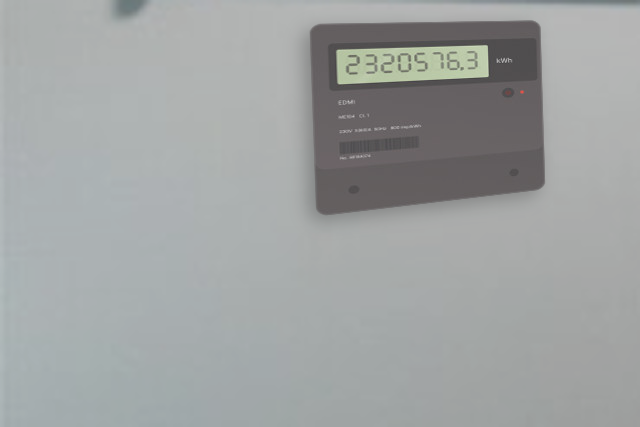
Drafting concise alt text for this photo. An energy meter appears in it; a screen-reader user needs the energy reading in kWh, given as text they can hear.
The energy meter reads 2320576.3 kWh
